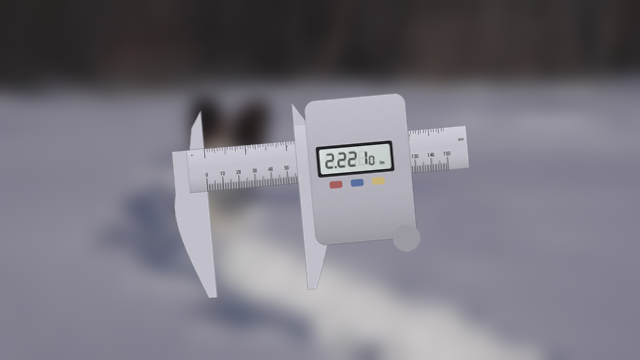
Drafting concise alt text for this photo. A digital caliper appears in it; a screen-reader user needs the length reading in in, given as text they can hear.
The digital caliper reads 2.2210 in
